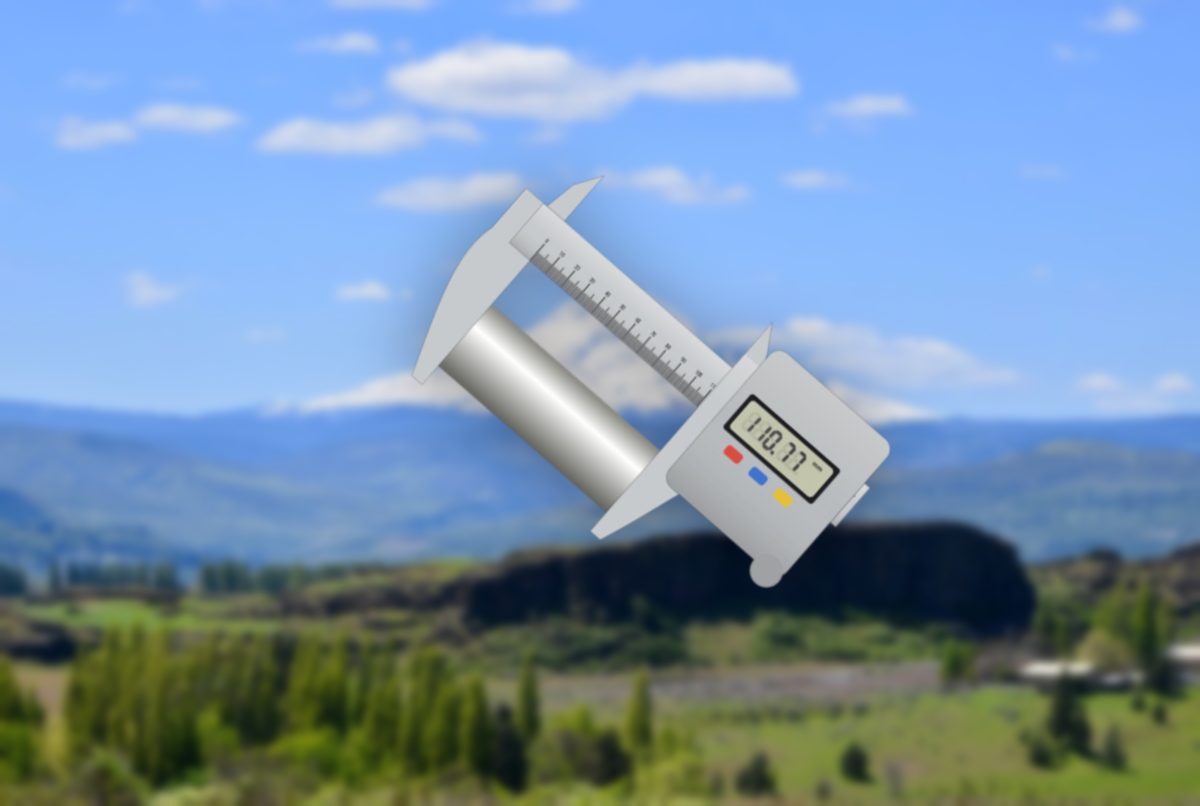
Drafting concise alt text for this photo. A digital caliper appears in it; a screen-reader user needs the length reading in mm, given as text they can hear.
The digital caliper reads 110.77 mm
